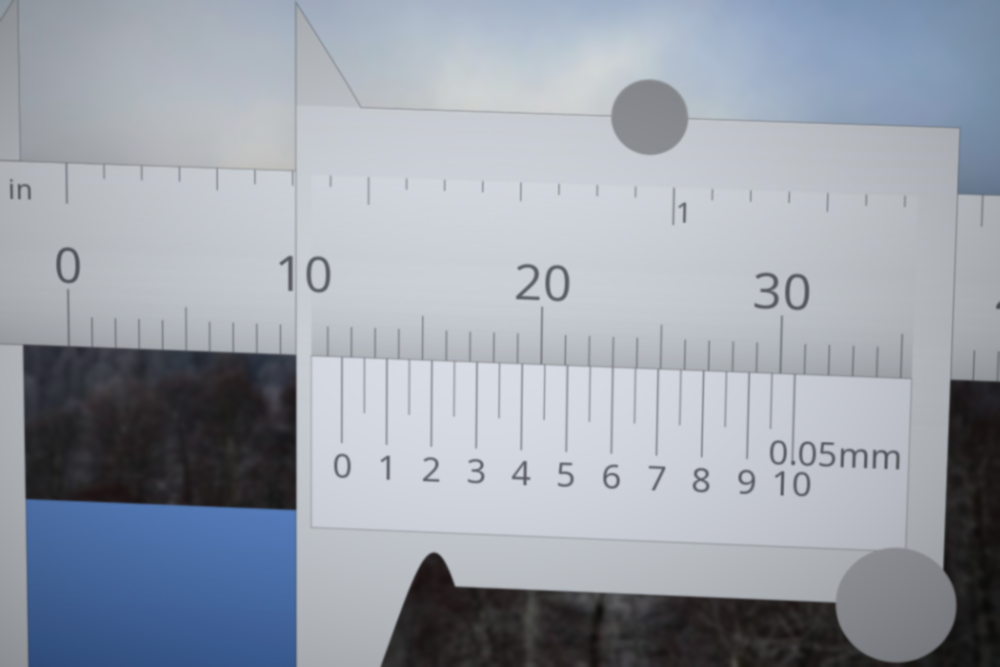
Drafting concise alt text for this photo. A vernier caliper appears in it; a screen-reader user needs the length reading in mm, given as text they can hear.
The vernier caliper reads 11.6 mm
